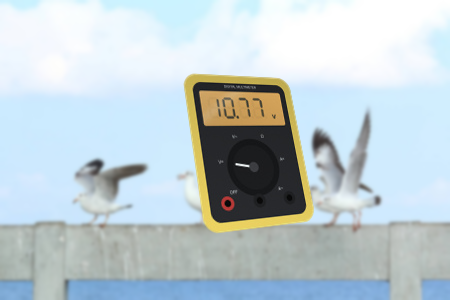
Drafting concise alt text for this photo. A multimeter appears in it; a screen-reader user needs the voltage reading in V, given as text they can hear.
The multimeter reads 10.77 V
